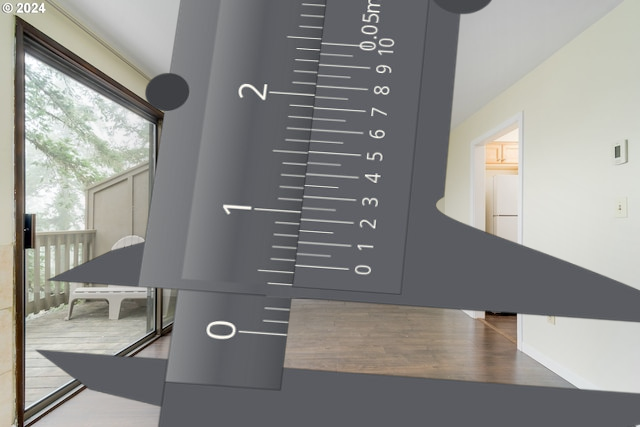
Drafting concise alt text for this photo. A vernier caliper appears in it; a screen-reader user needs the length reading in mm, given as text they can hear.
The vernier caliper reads 5.6 mm
